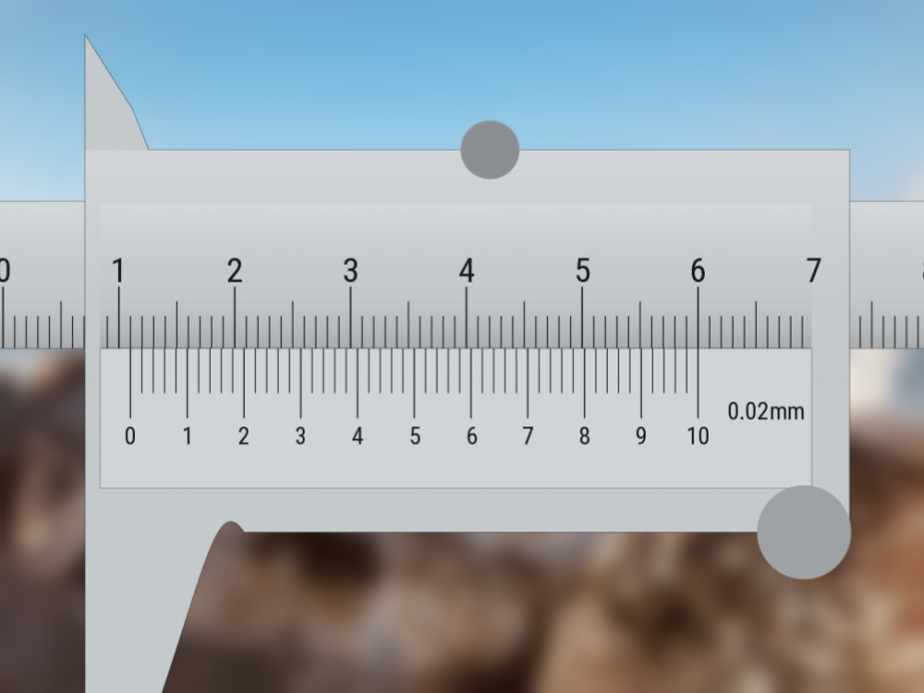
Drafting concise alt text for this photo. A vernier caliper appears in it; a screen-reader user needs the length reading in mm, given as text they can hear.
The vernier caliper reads 11.0 mm
